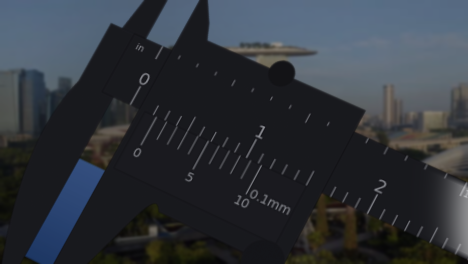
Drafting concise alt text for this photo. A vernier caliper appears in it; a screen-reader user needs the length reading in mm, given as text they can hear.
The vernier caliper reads 2.3 mm
